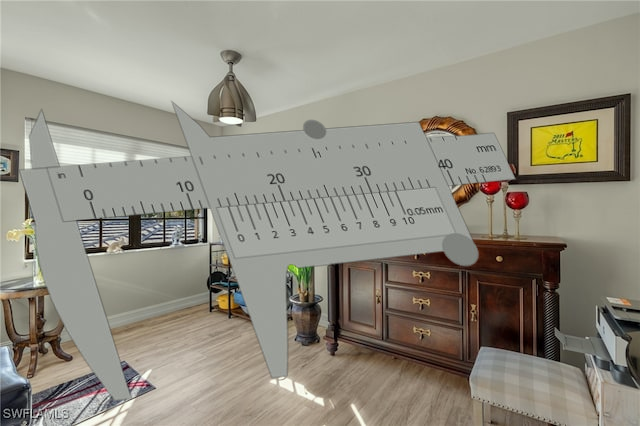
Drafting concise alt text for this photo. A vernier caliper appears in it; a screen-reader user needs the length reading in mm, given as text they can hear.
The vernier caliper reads 13.8 mm
